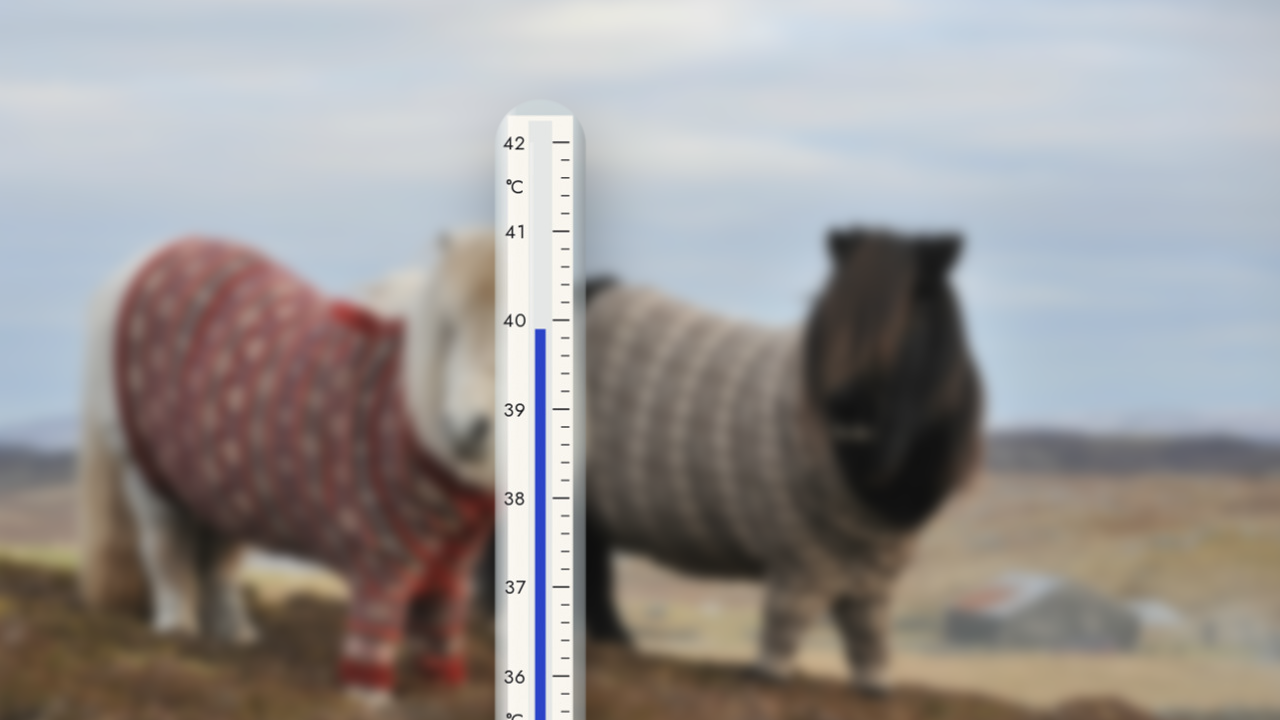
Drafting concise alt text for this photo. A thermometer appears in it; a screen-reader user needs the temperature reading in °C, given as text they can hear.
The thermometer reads 39.9 °C
